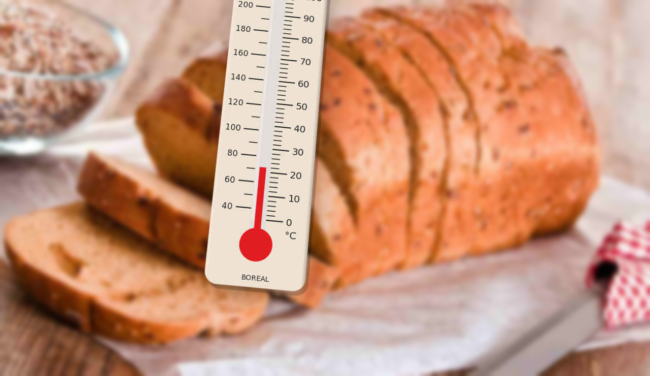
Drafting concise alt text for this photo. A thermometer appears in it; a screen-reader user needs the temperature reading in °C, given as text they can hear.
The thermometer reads 22 °C
